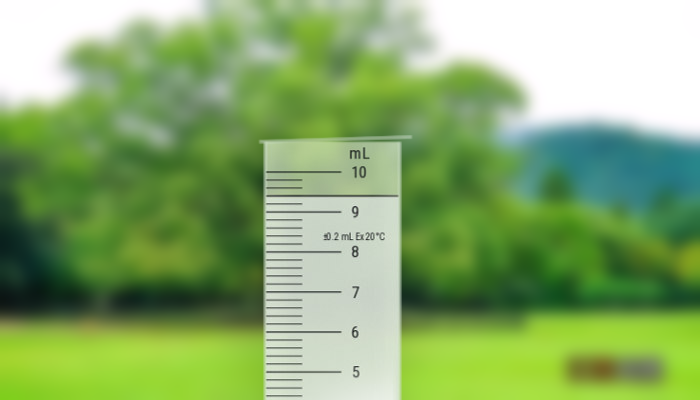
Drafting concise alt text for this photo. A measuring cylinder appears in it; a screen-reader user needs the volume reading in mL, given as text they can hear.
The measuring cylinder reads 9.4 mL
